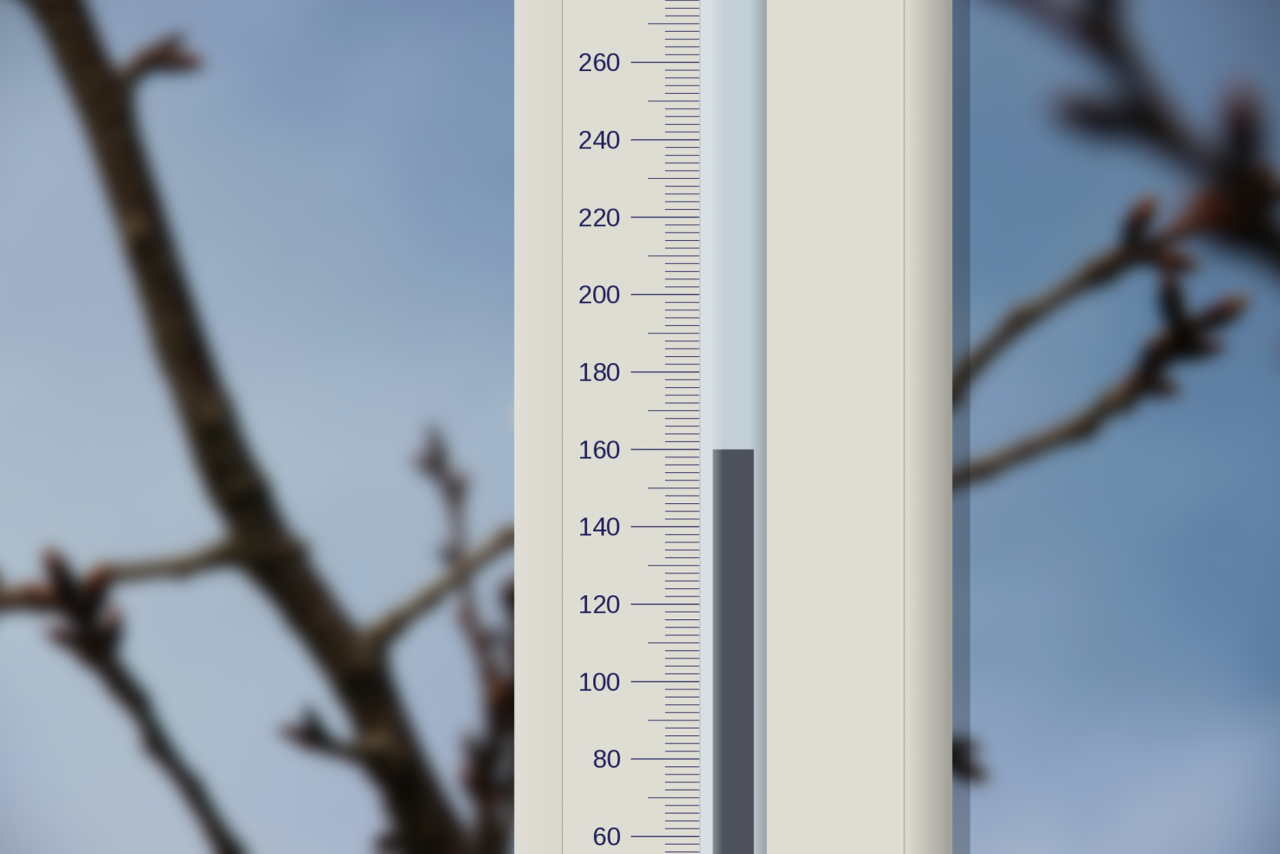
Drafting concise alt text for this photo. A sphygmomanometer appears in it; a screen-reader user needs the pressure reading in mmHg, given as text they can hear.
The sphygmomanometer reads 160 mmHg
